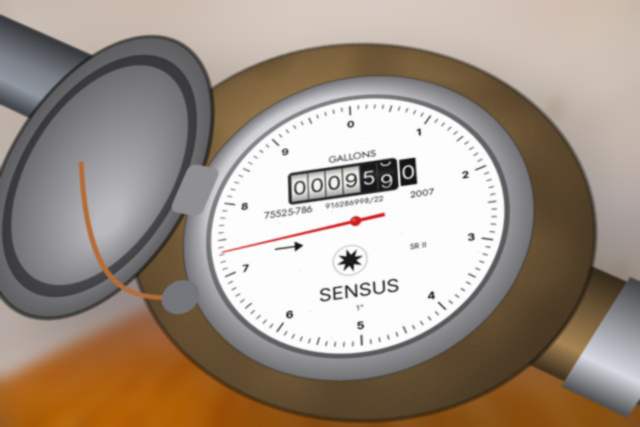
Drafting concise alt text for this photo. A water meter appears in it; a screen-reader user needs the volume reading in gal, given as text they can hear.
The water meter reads 9587.3 gal
